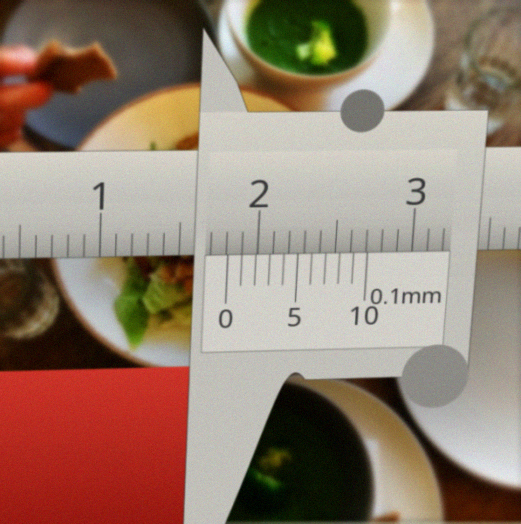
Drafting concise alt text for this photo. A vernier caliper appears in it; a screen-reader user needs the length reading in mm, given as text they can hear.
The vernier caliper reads 18.1 mm
